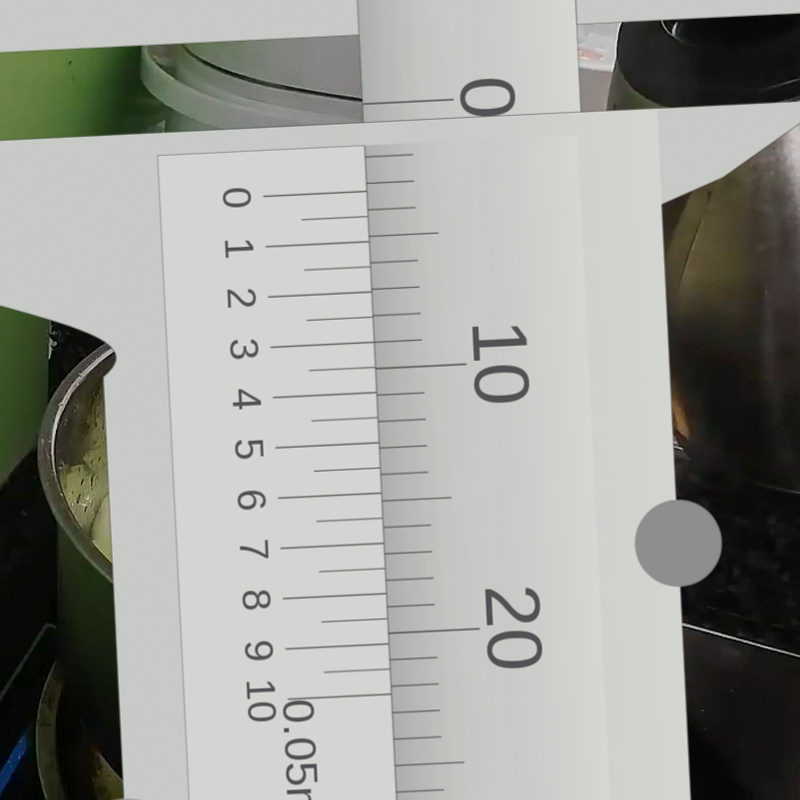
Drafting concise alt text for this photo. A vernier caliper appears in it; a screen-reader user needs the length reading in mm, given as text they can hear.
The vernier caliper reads 3.30 mm
